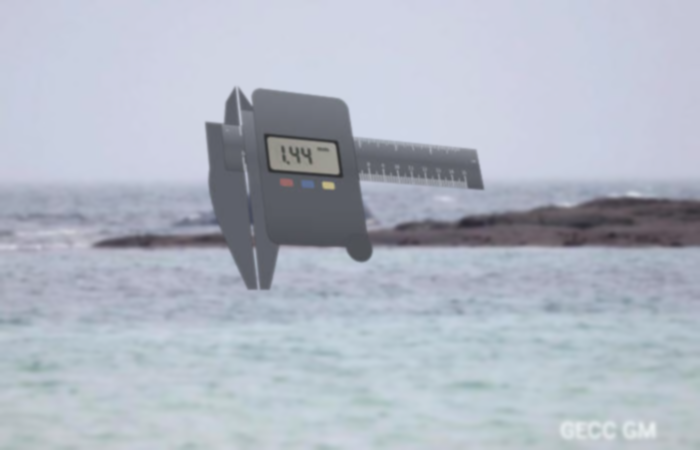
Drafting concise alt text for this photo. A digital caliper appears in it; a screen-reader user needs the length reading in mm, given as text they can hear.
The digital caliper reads 1.44 mm
